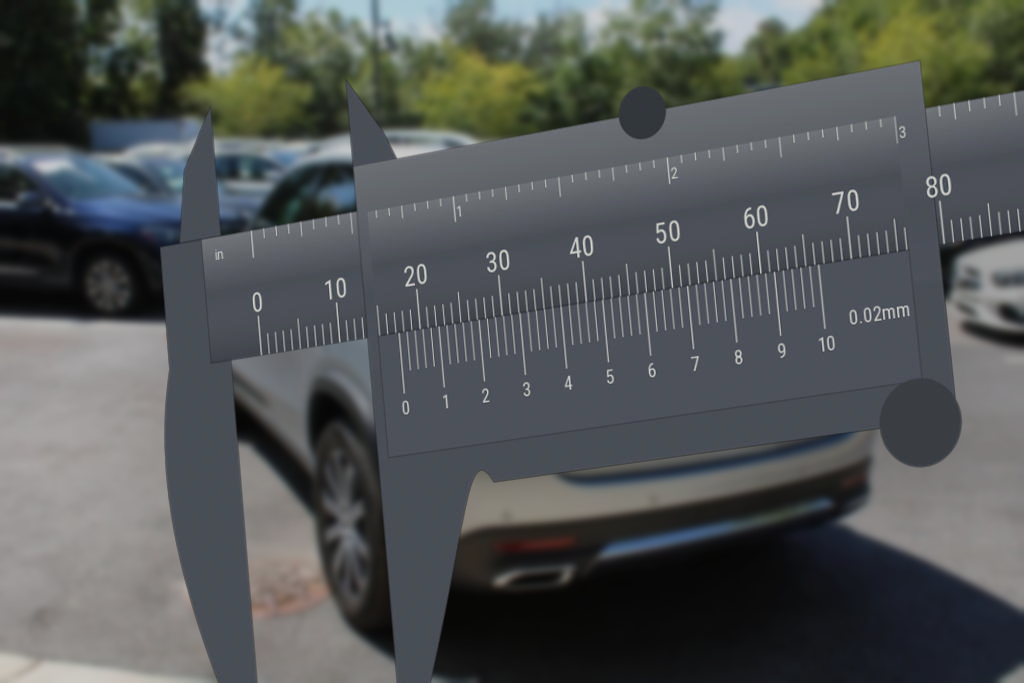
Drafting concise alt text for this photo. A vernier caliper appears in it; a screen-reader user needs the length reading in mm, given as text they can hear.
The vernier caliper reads 17.4 mm
